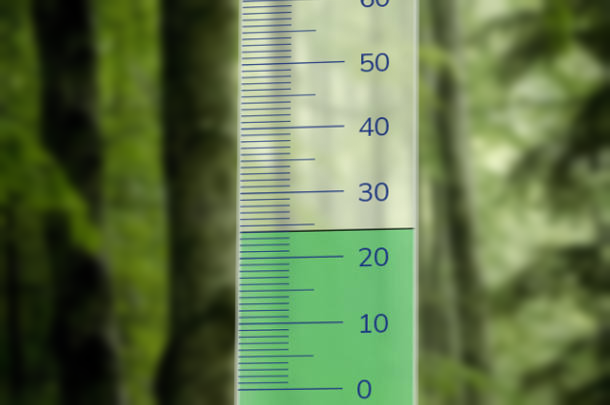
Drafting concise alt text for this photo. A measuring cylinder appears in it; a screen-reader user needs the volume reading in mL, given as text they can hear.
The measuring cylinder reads 24 mL
